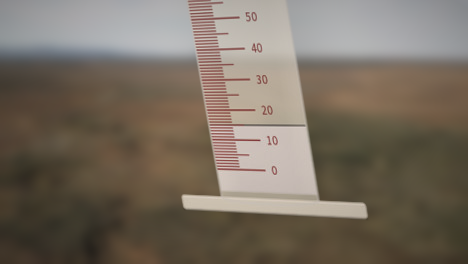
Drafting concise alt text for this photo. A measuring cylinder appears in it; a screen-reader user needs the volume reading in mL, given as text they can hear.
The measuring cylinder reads 15 mL
